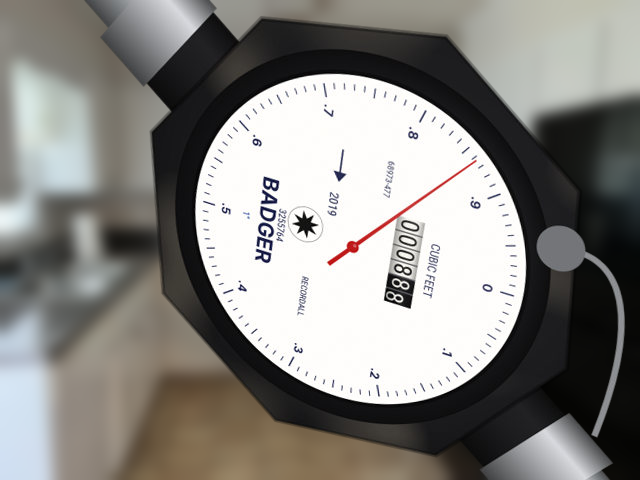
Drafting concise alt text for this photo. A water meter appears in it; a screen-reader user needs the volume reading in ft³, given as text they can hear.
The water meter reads 887.86 ft³
